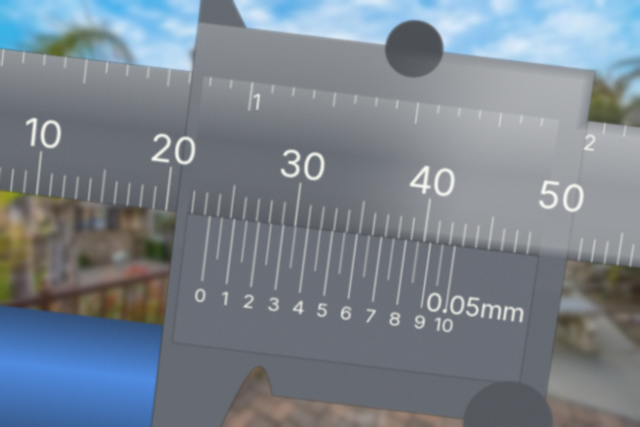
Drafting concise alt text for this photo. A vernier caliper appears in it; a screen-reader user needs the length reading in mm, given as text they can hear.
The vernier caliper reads 23.4 mm
